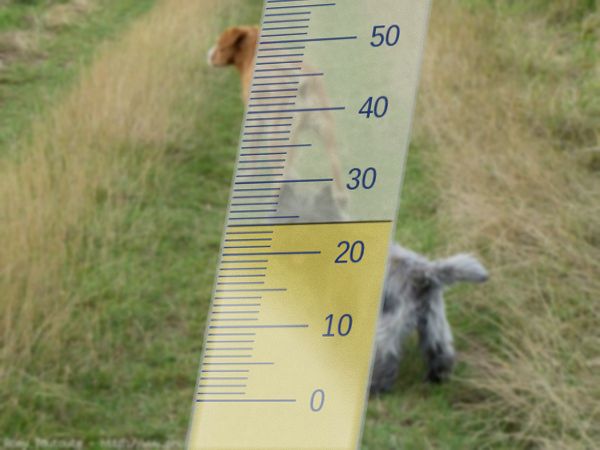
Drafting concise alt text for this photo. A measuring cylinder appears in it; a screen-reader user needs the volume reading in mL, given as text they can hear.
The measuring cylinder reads 24 mL
